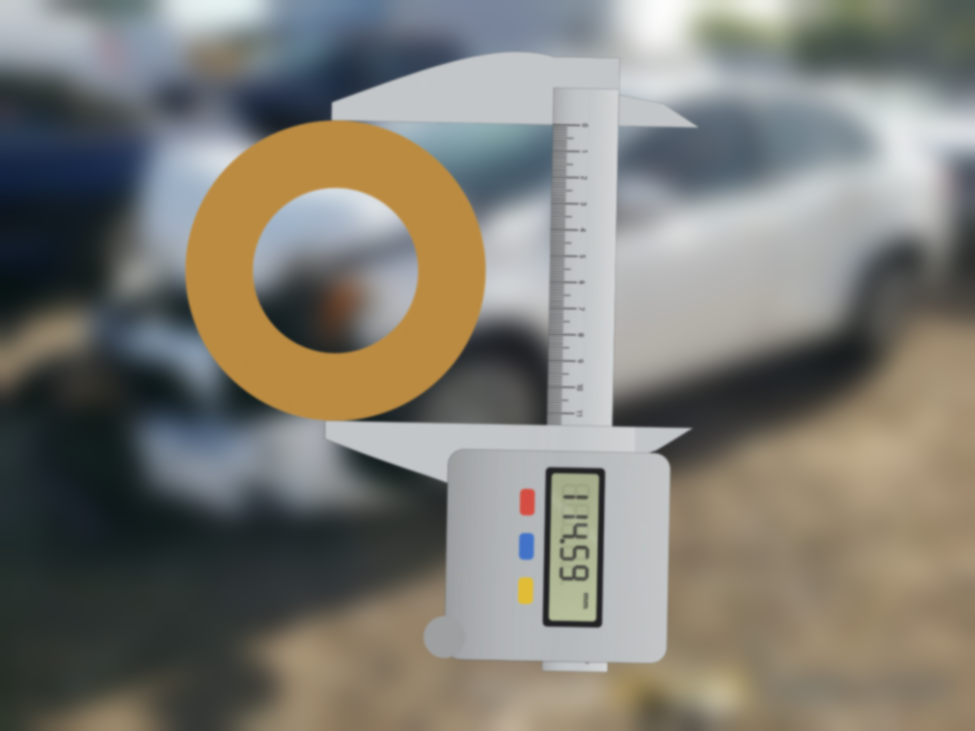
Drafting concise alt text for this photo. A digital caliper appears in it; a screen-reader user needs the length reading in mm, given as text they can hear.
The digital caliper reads 114.59 mm
